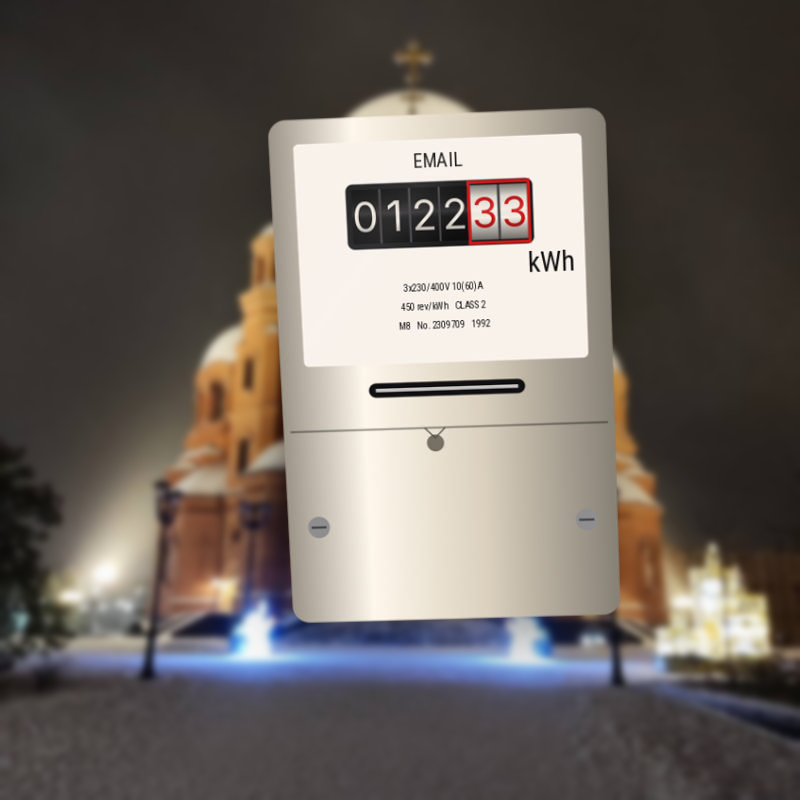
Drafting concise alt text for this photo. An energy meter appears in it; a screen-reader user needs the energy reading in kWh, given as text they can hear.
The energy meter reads 122.33 kWh
